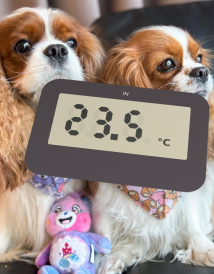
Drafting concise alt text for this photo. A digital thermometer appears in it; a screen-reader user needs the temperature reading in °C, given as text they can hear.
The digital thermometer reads 23.5 °C
